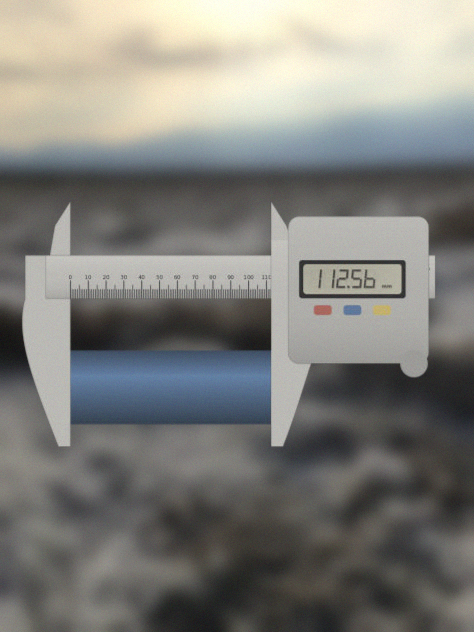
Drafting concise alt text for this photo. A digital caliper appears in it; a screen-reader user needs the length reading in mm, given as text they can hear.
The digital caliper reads 112.56 mm
